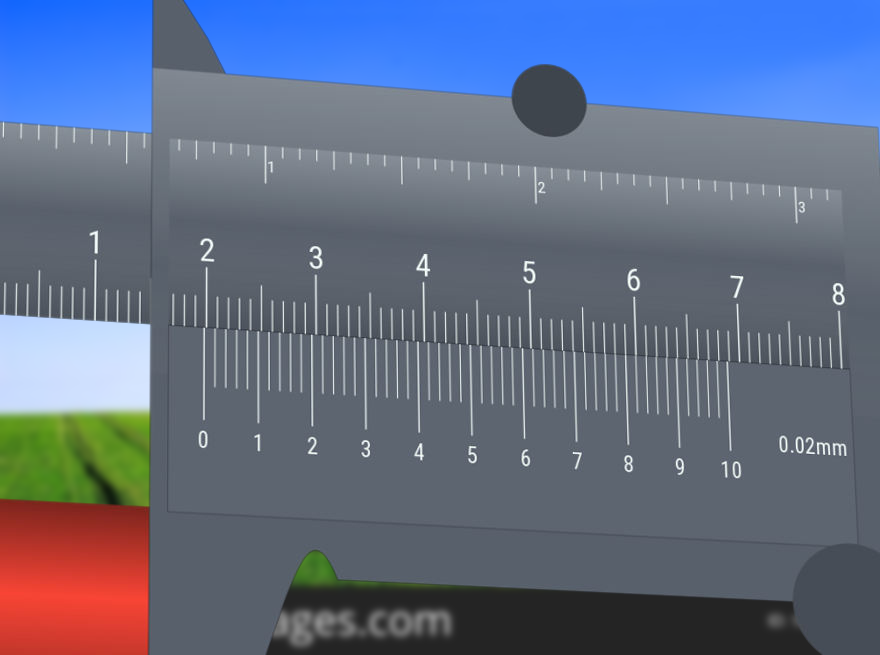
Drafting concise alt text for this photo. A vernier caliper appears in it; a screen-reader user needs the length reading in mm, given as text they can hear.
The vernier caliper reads 19.8 mm
